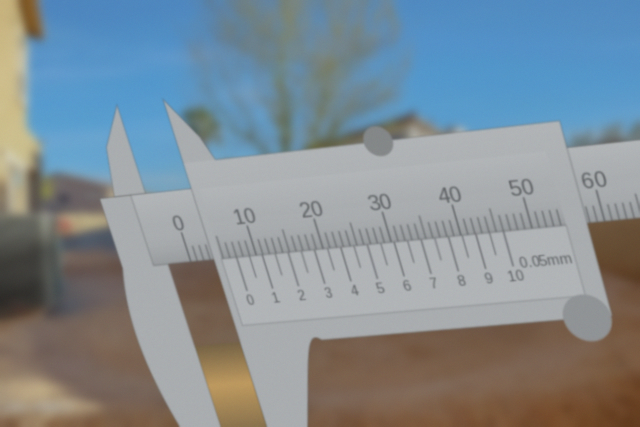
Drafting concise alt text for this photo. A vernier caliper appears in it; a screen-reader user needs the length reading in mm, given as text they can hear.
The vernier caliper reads 7.0 mm
